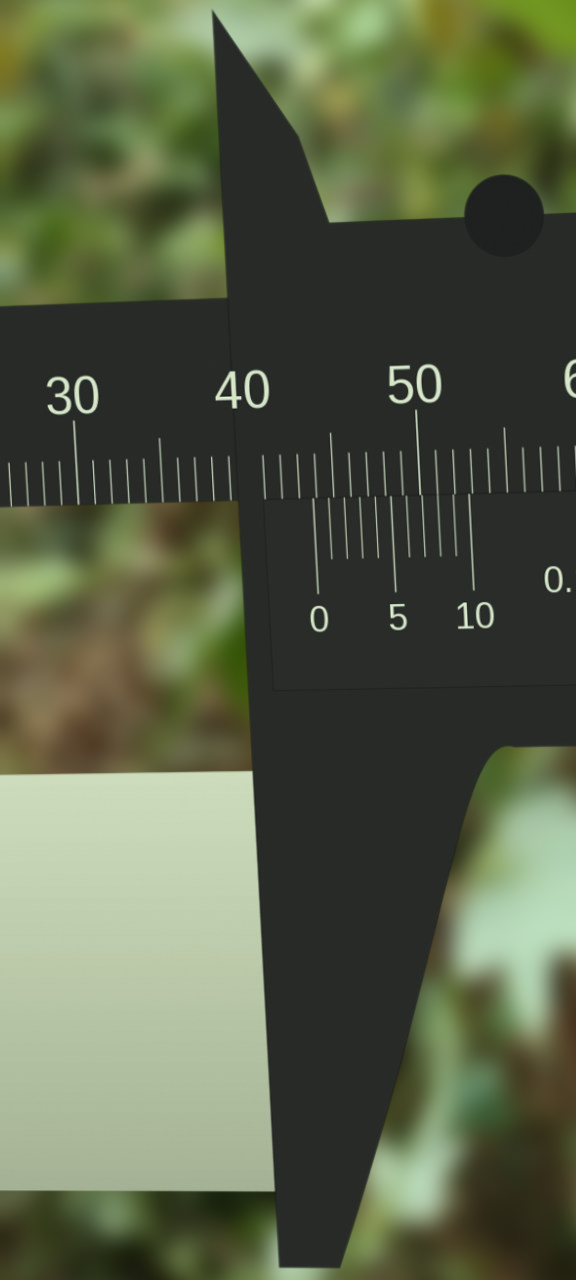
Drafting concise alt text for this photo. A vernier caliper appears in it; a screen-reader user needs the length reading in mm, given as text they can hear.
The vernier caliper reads 43.8 mm
